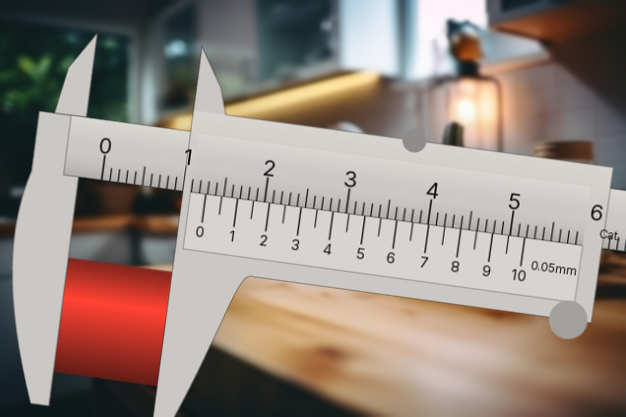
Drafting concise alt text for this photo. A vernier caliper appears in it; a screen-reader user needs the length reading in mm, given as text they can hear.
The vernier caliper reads 12.8 mm
